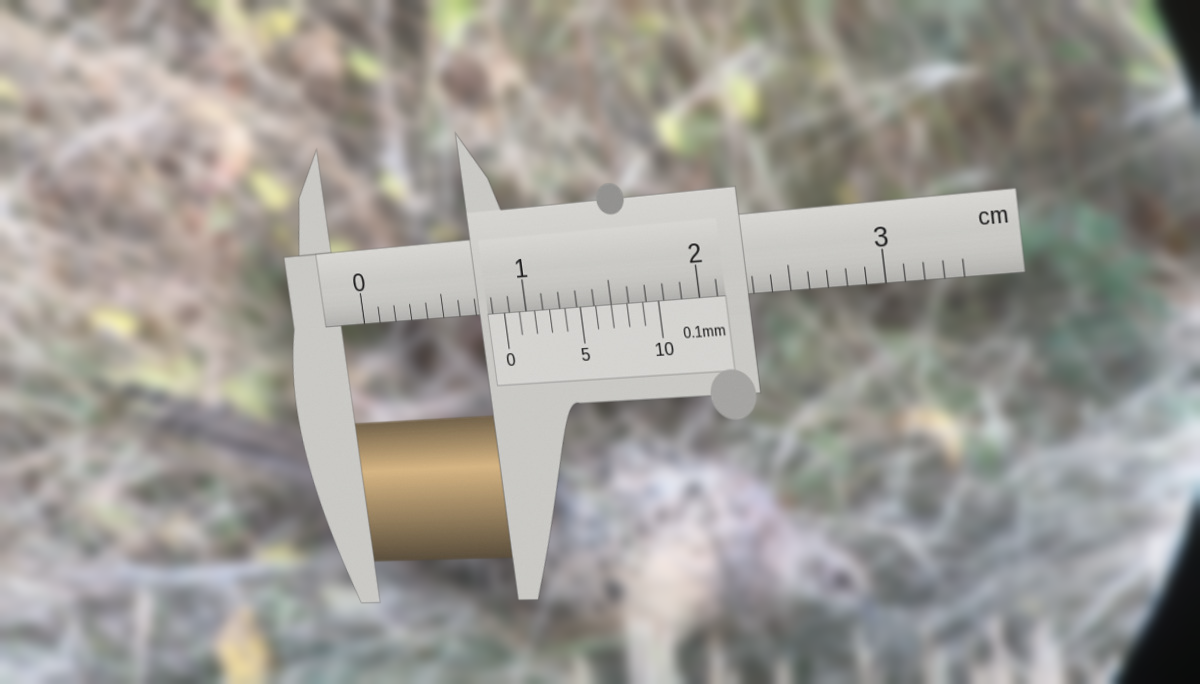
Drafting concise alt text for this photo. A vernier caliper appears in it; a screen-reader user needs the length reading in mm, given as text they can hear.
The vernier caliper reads 8.7 mm
